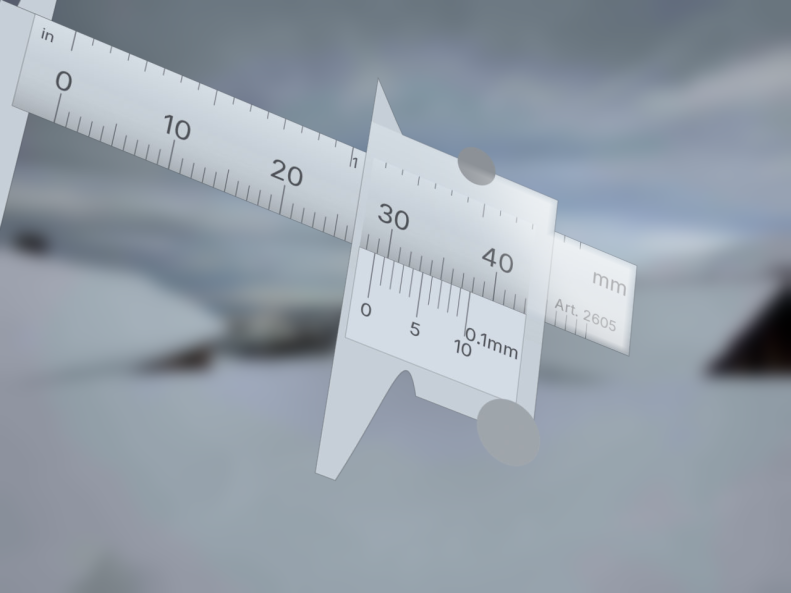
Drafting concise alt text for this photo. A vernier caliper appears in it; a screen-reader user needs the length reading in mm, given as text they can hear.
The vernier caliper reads 28.8 mm
